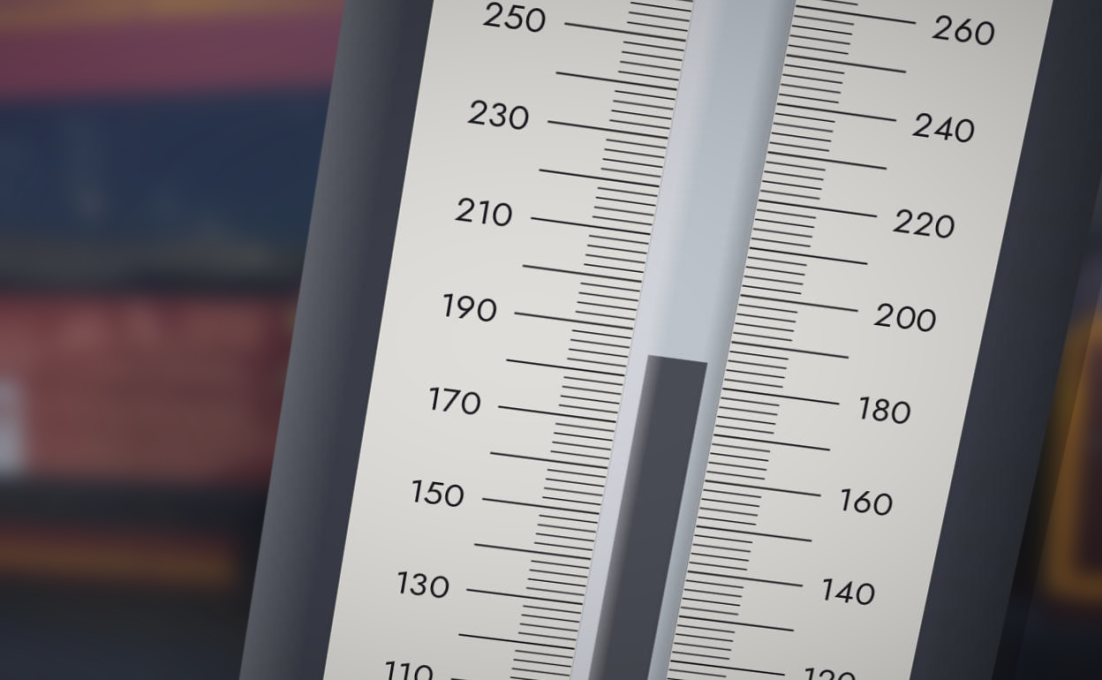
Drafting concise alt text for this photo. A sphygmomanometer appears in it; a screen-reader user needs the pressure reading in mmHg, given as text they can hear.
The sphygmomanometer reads 185 mmHg
